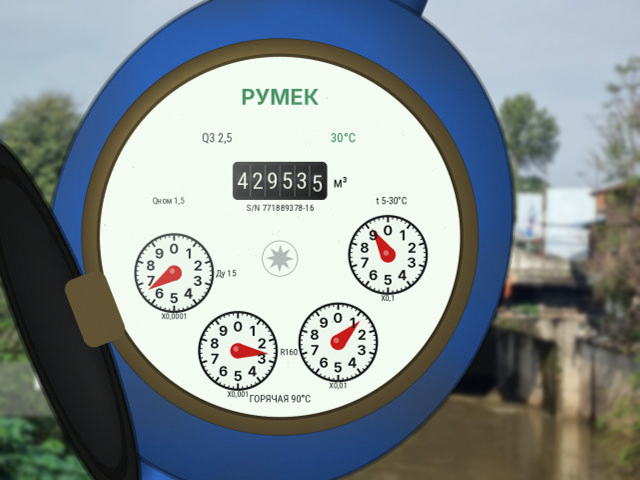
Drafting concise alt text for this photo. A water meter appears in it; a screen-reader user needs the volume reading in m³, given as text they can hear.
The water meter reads 429534.9126 m³
